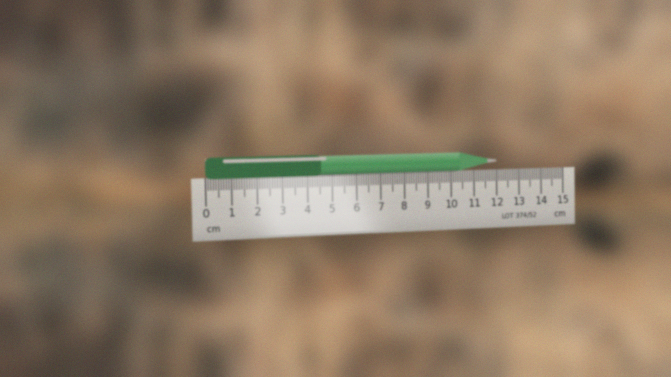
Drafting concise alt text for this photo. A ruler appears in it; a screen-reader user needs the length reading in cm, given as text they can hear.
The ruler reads 12 cm
